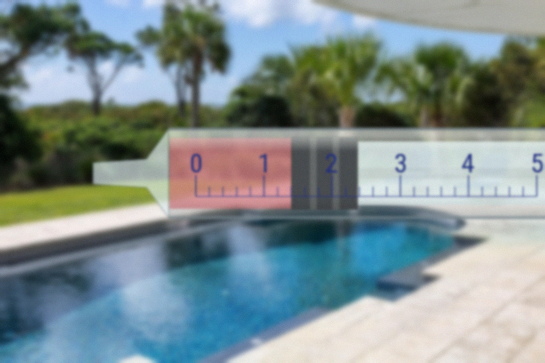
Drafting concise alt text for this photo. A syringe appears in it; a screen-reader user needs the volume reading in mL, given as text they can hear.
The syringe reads 1.4 mL
